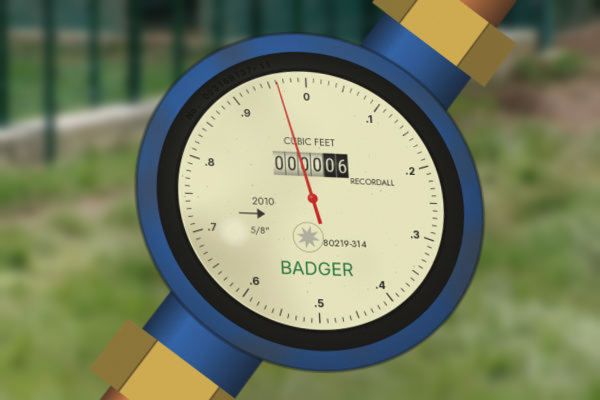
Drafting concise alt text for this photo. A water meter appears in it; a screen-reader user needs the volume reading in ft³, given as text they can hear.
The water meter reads 5.96 ft³
